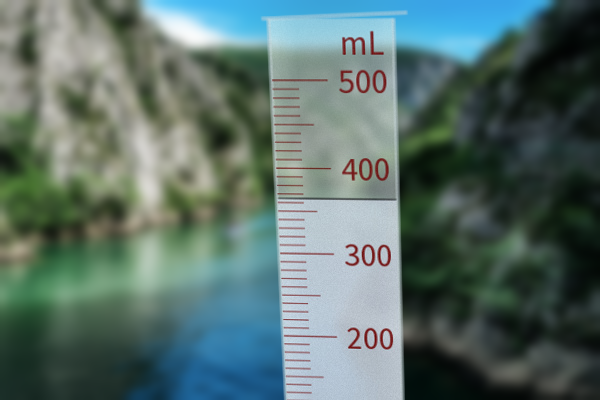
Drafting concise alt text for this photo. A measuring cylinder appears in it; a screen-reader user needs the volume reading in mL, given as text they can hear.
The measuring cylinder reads 365 mL
